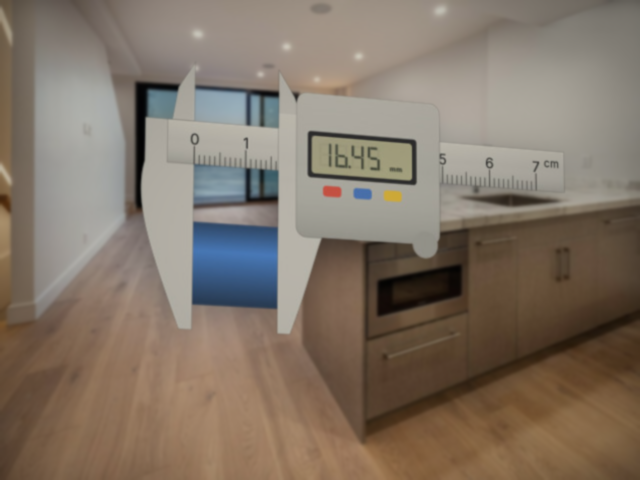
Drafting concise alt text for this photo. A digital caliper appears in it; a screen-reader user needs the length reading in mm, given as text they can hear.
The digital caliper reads 16.45 mm
